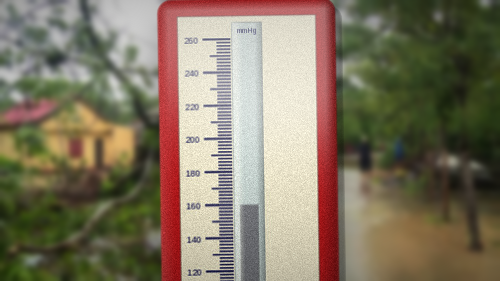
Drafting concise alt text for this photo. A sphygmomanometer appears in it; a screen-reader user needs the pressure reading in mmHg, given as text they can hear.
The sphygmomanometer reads 160 mmHg
